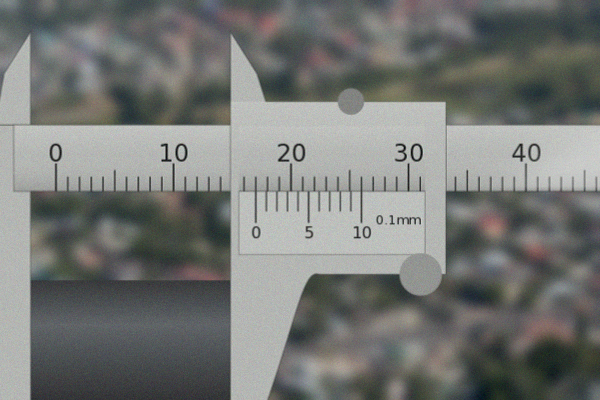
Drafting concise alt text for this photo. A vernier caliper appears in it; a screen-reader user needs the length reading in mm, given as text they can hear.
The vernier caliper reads 17.0 mm
